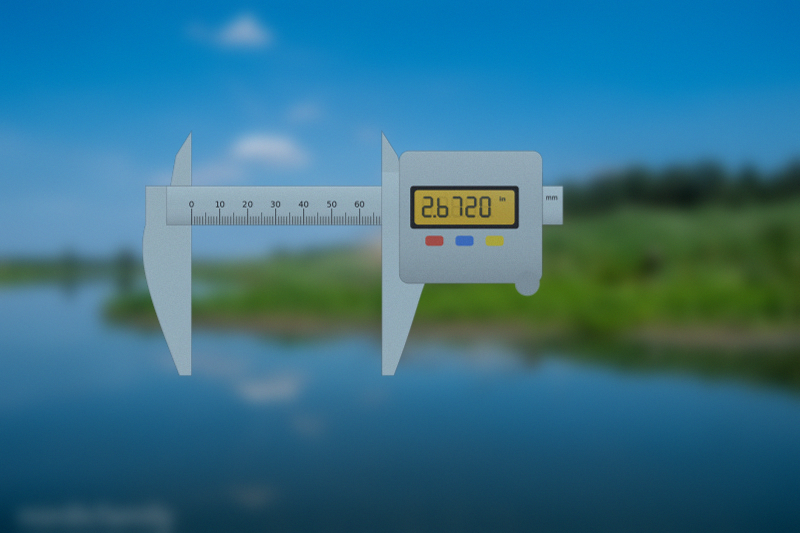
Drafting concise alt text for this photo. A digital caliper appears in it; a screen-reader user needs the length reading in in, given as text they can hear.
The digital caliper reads 2.6720 in
